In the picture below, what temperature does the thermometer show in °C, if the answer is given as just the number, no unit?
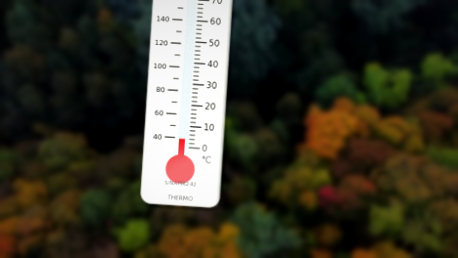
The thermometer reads 4
